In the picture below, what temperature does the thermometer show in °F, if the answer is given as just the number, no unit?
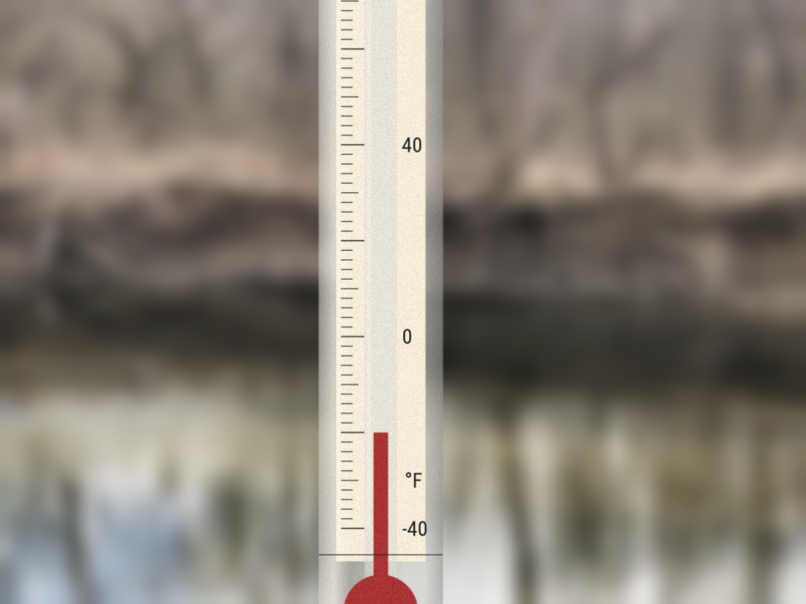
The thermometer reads -20
